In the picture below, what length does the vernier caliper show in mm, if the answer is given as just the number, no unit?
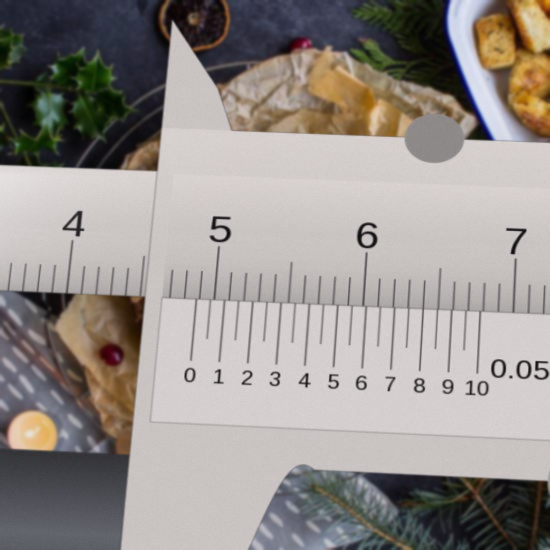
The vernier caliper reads 48.8
